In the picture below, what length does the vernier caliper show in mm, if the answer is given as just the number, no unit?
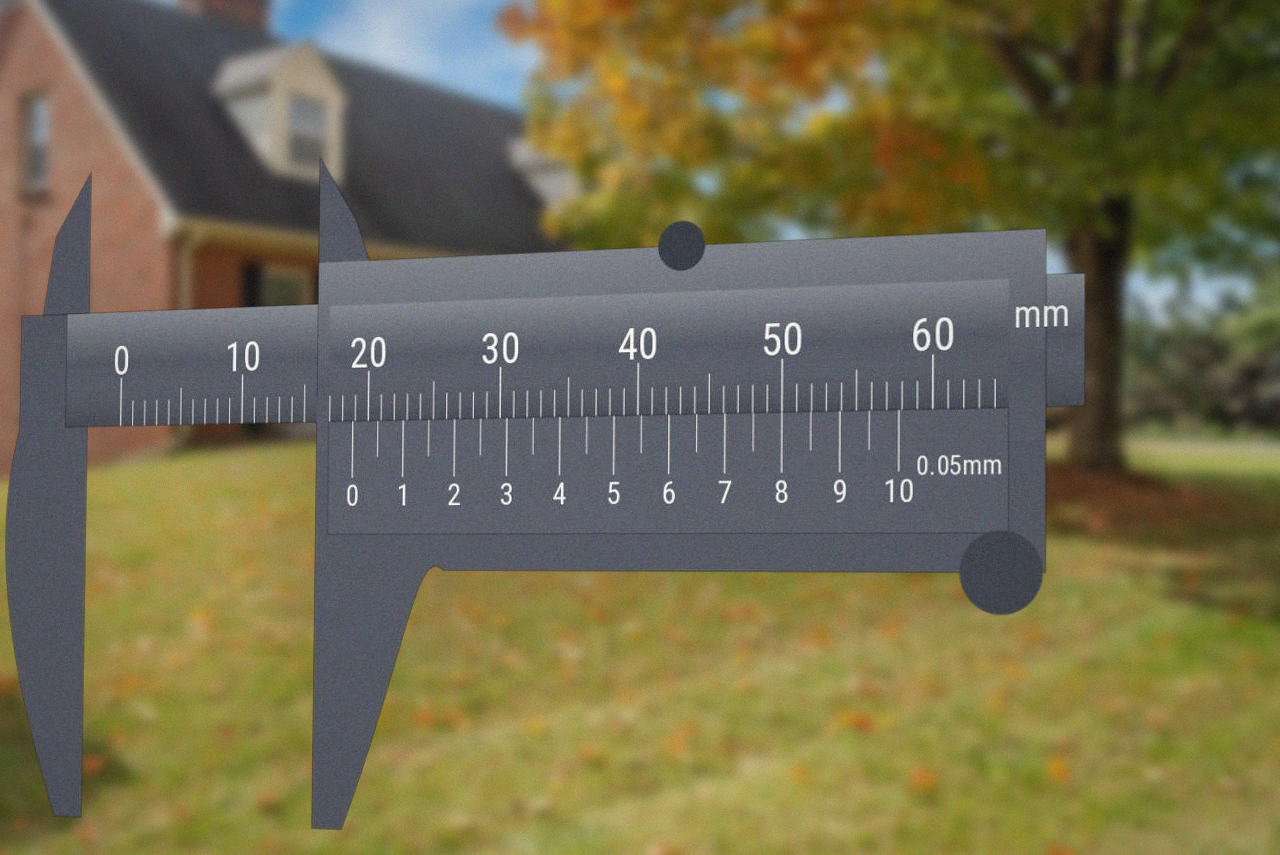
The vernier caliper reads 18.8
